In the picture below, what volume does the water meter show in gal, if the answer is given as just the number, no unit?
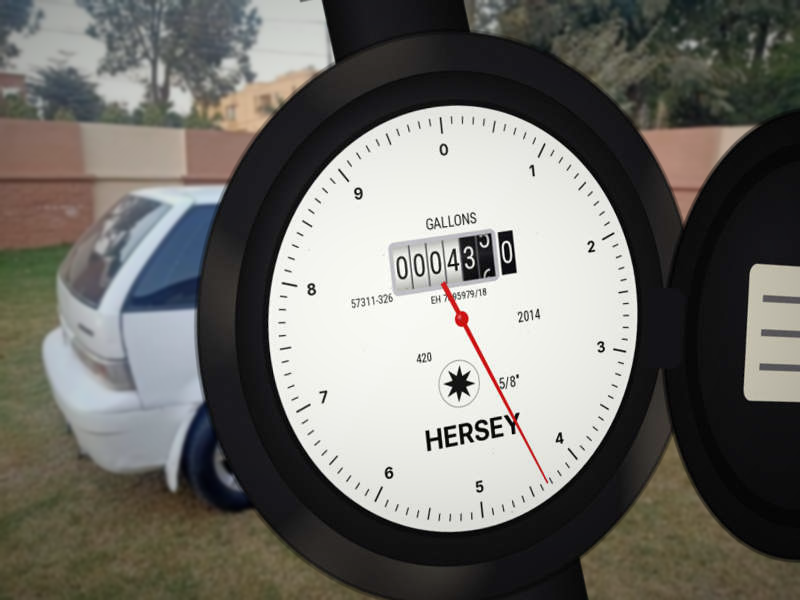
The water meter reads 4354.3
